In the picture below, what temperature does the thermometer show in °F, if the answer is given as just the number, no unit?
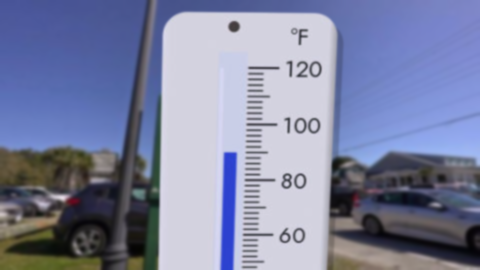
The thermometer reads 90
